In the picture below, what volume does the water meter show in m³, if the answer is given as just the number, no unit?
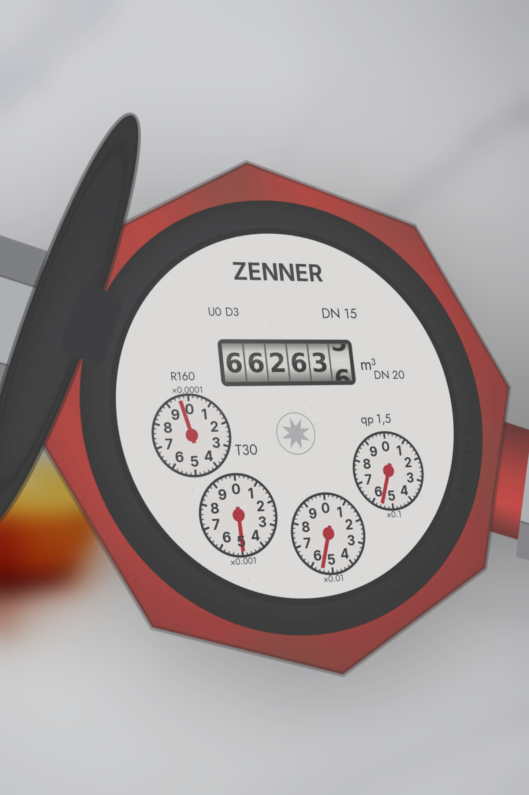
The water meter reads 662635.5549
